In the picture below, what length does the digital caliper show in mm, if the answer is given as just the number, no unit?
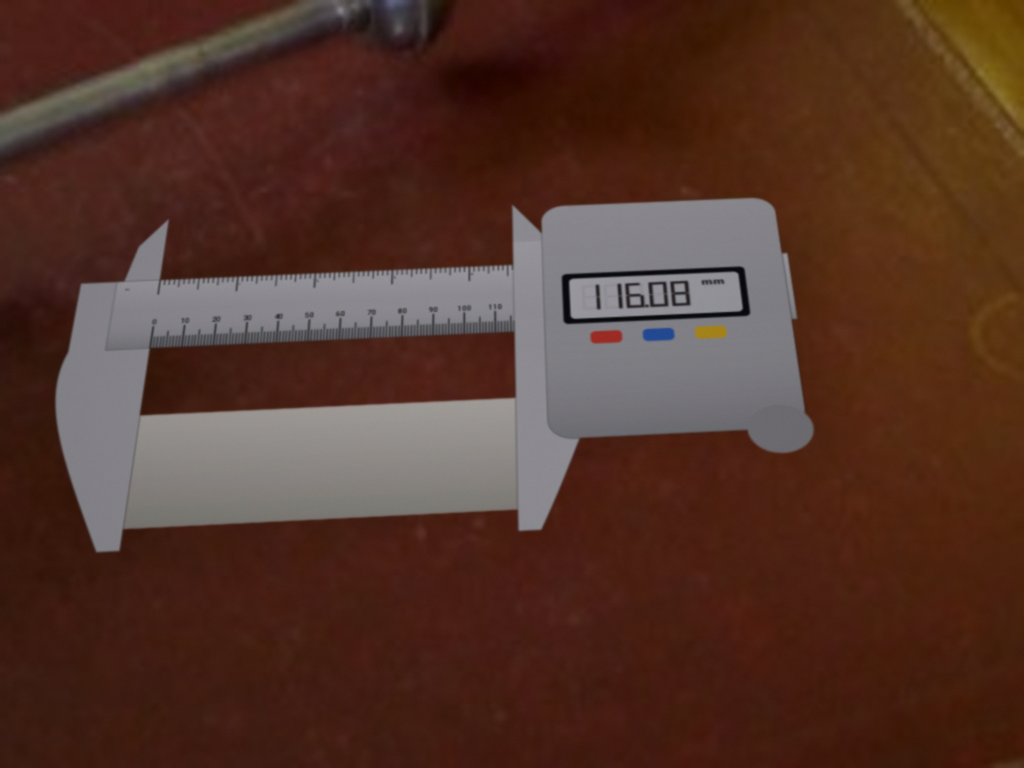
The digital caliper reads 116.08
